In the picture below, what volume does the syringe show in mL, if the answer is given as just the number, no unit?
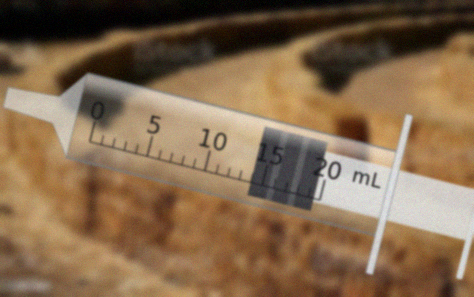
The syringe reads 14
